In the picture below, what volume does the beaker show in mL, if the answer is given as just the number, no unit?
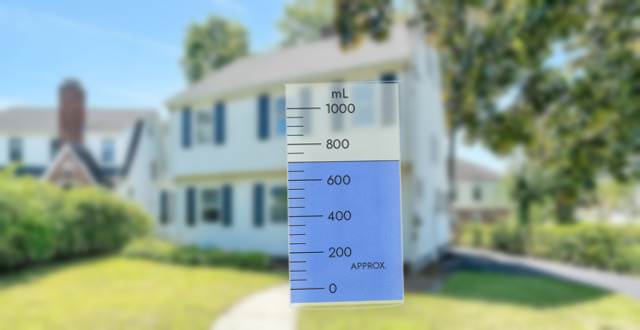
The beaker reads 700
